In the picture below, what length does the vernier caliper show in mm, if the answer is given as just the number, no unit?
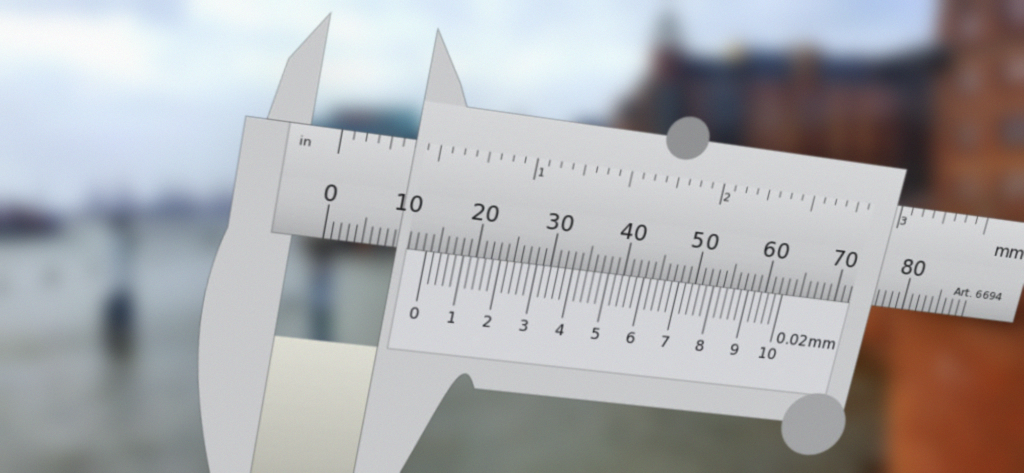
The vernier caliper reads 13.4
